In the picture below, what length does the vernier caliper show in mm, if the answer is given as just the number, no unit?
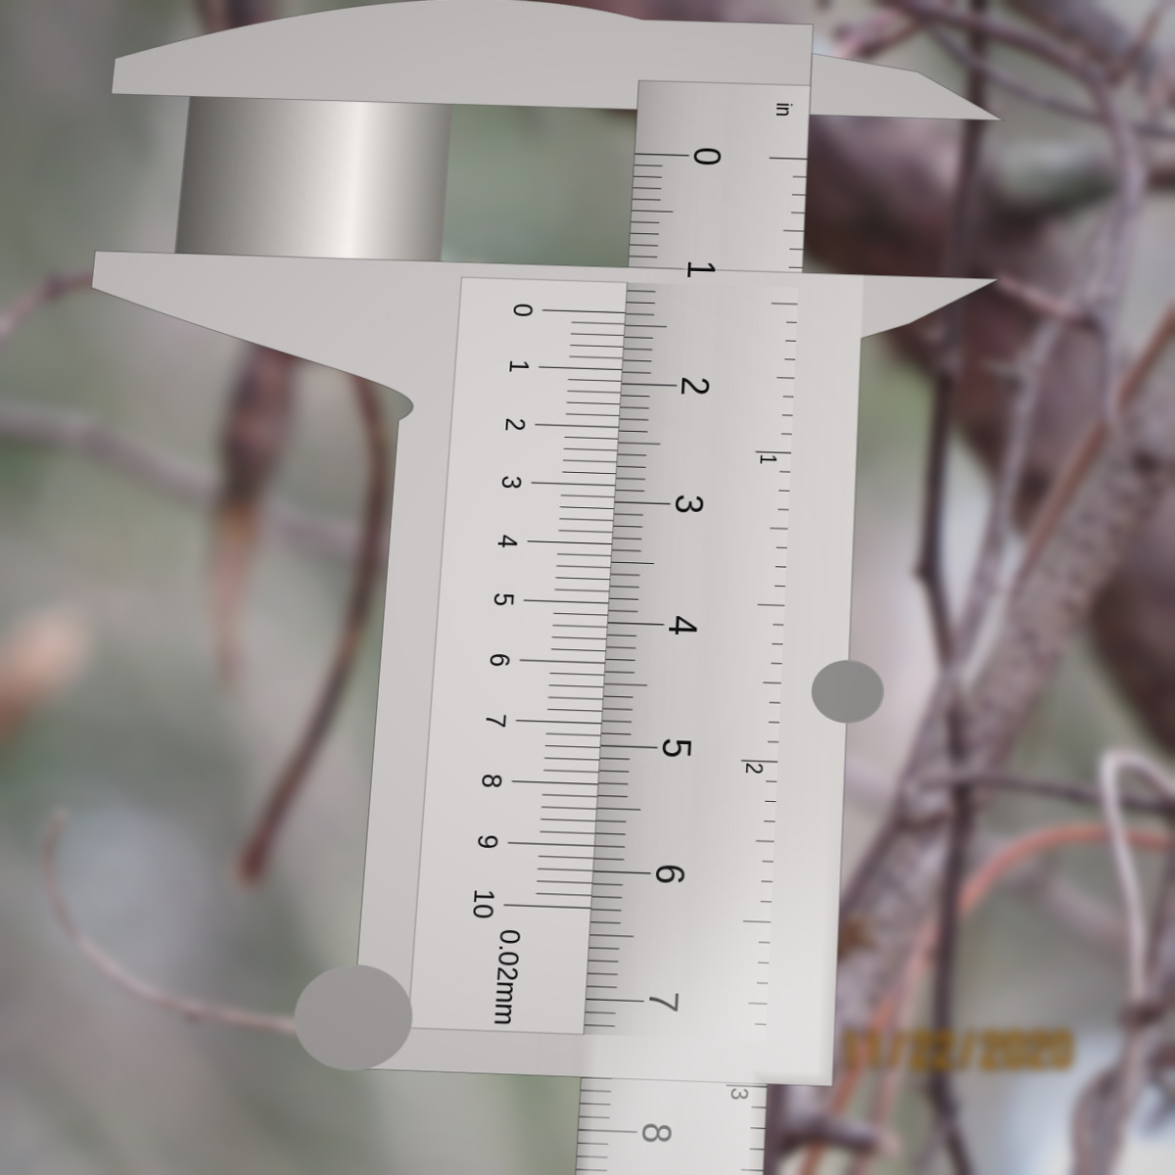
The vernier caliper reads 13.9
